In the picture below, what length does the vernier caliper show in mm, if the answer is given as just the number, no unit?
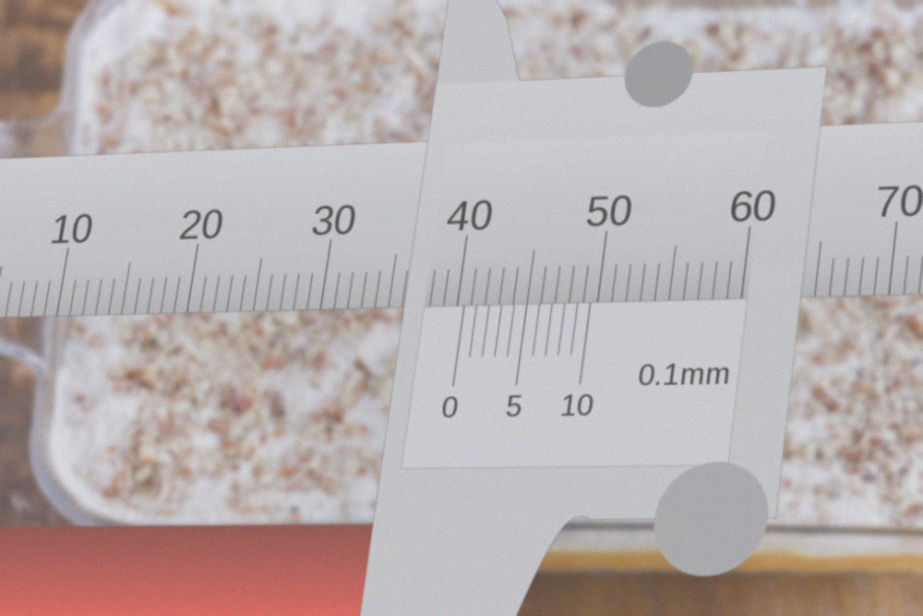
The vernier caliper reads 40.5
